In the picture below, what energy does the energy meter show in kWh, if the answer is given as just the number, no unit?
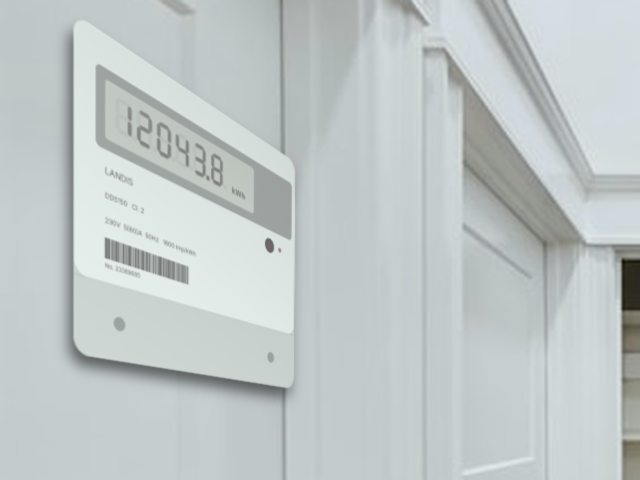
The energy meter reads 12043.8
